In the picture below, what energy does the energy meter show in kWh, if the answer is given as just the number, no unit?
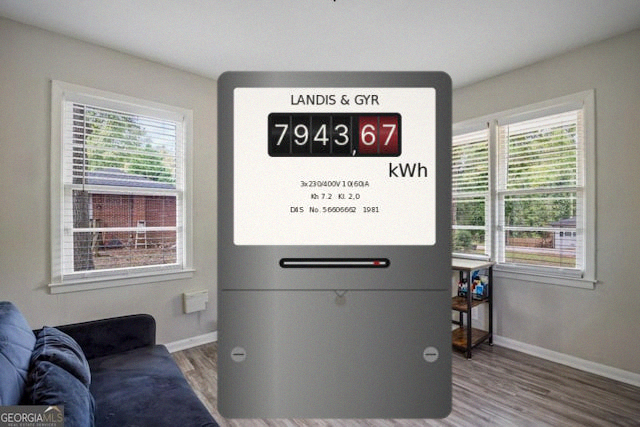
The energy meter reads 7943.67
